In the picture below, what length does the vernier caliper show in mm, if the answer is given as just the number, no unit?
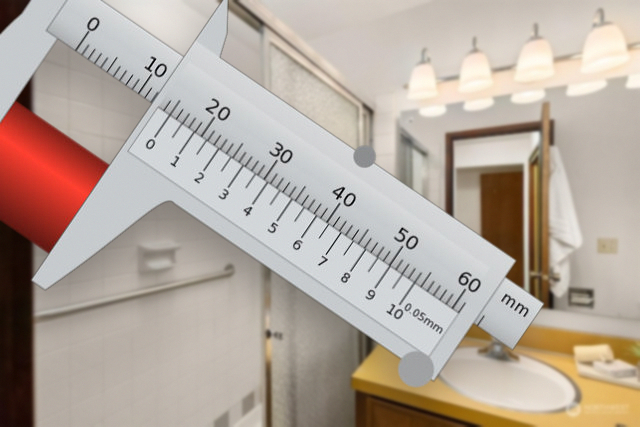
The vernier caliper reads 15.0
